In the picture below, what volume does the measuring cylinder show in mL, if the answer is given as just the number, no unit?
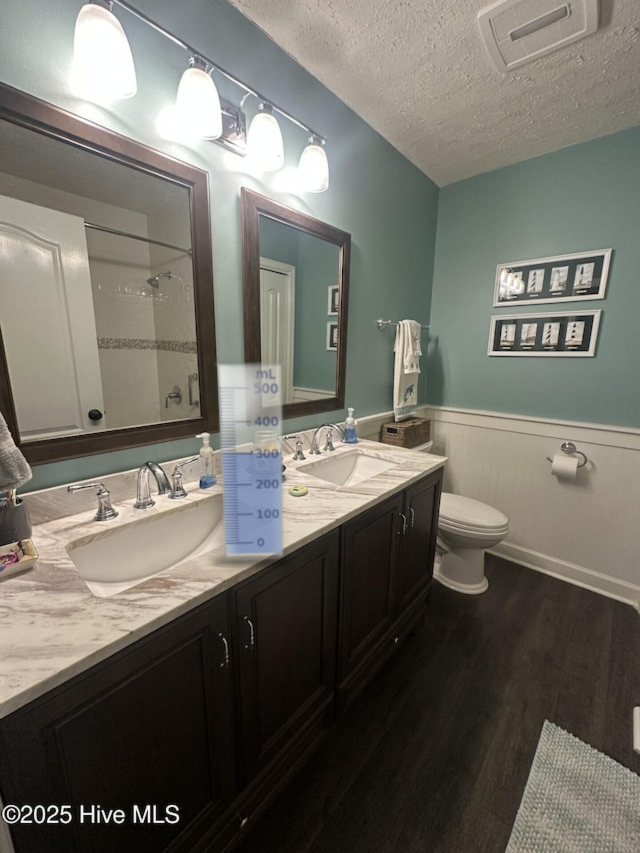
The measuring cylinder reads 300
